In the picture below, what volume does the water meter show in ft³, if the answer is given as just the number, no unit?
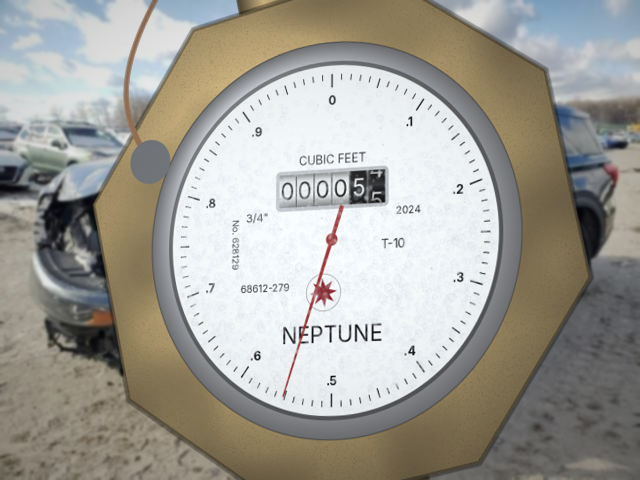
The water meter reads 54.55
